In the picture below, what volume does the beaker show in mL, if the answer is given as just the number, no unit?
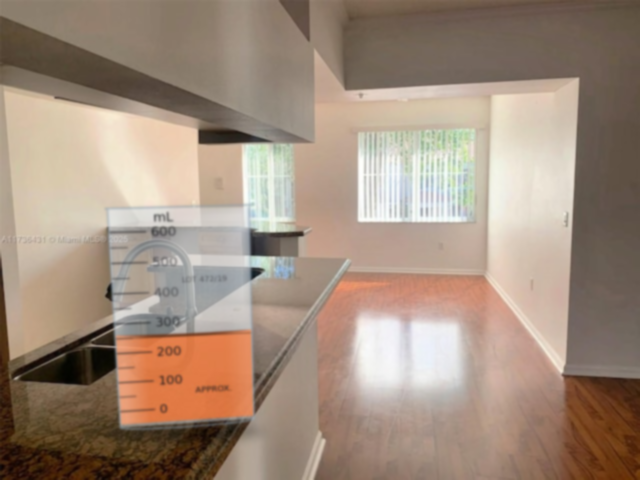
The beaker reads 250
